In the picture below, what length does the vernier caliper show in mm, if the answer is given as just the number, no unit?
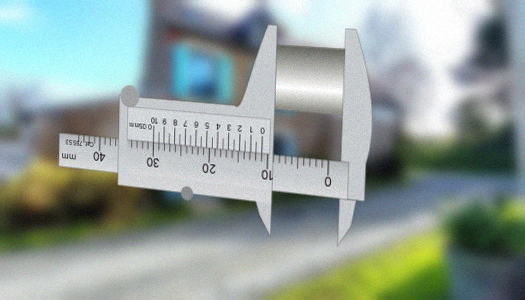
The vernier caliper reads 11.0
